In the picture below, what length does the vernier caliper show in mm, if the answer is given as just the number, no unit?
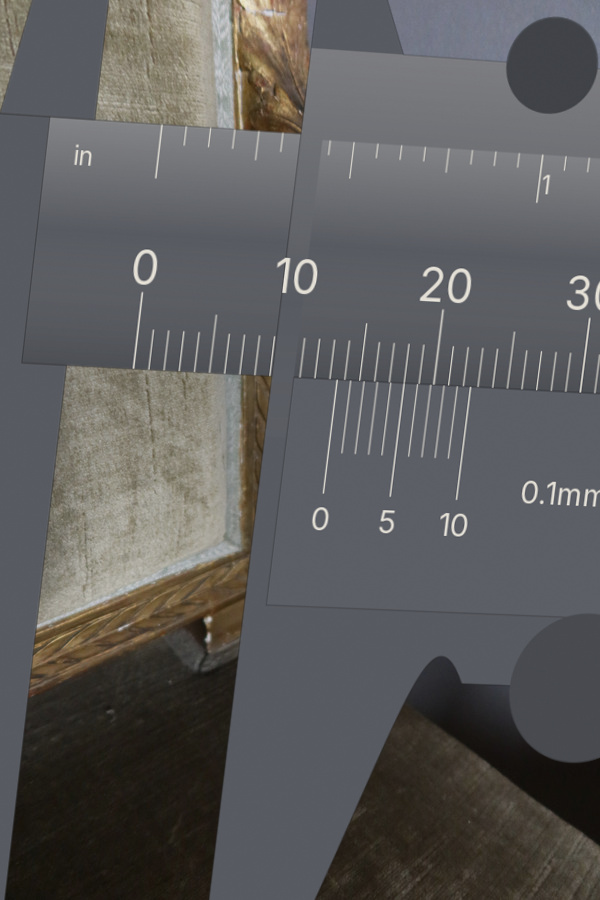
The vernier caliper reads 13.5
